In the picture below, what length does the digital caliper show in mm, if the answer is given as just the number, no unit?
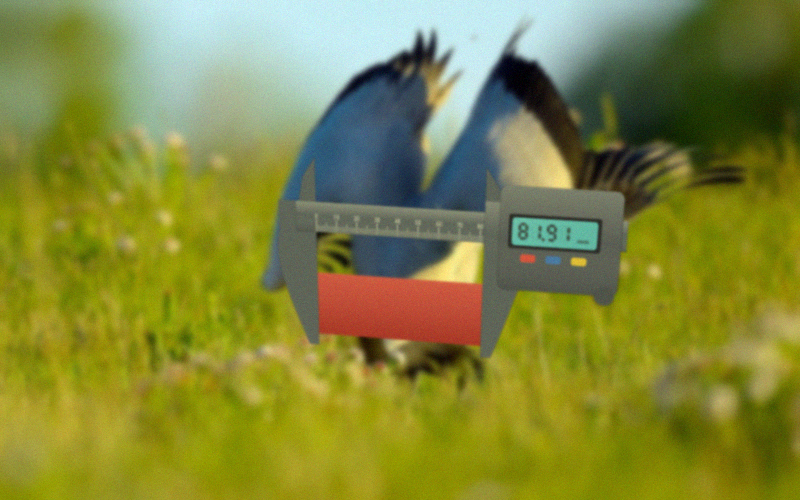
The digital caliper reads 81.91
